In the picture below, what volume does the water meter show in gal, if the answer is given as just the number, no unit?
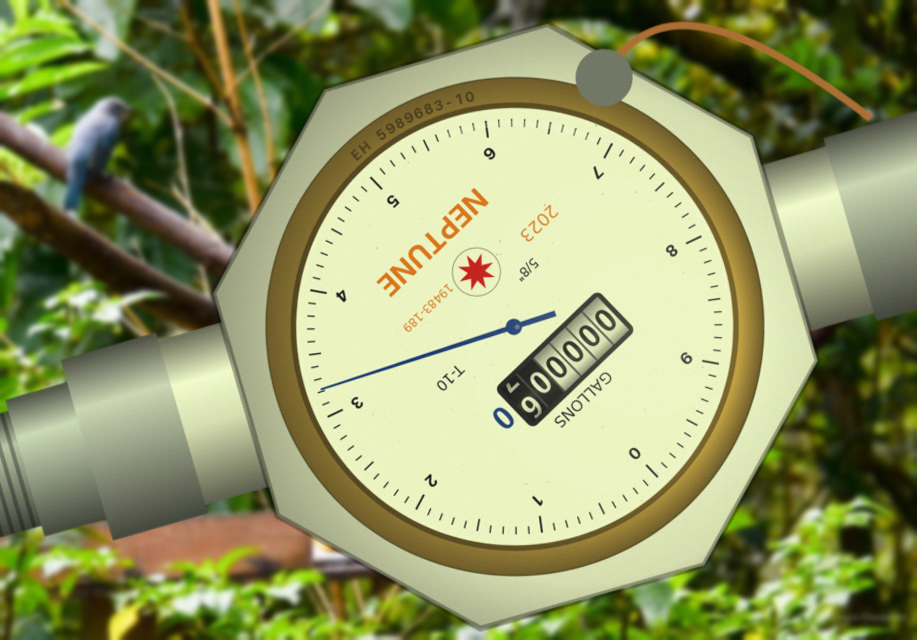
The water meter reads 63.2
